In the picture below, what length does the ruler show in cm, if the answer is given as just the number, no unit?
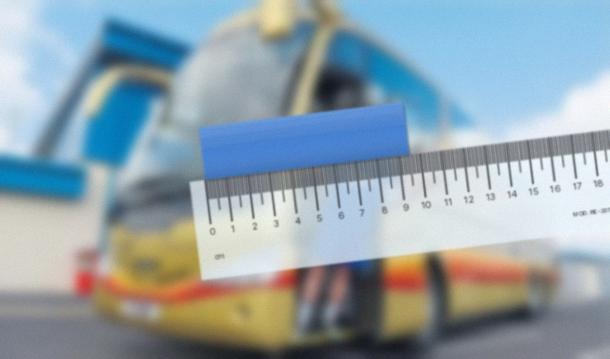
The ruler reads 9.5
